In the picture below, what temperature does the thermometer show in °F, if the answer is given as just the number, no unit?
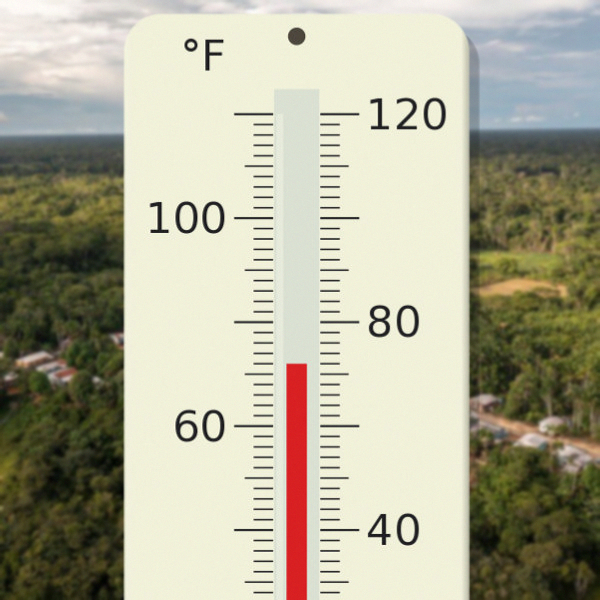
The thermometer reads 72
